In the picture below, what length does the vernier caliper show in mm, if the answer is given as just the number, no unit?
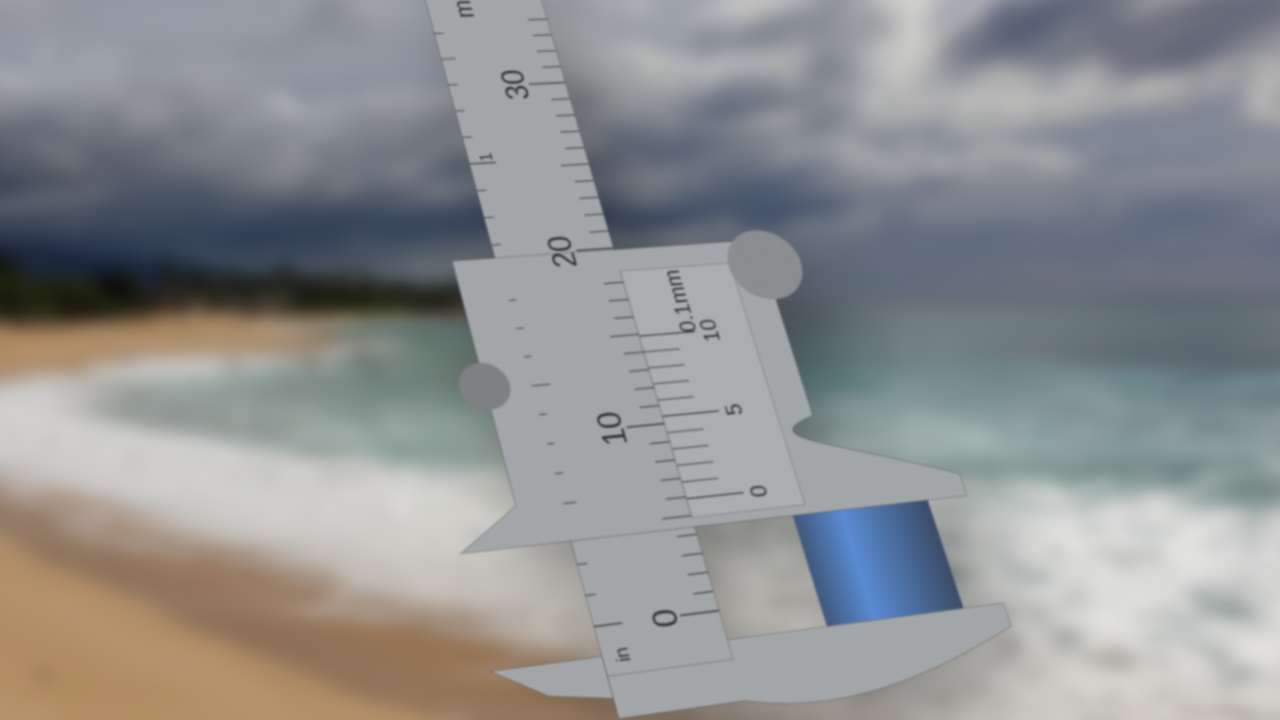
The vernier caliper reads 5.9
